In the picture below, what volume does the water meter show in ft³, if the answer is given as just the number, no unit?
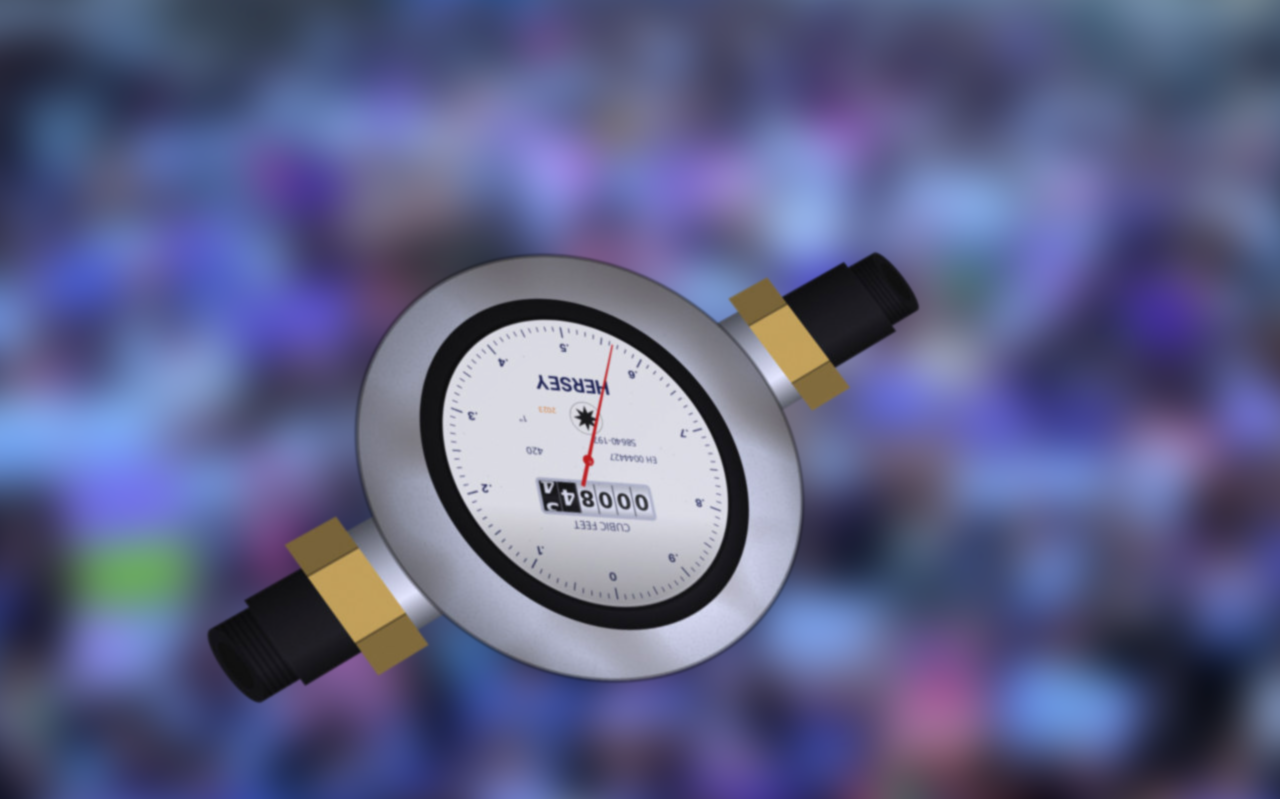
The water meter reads 843.56
